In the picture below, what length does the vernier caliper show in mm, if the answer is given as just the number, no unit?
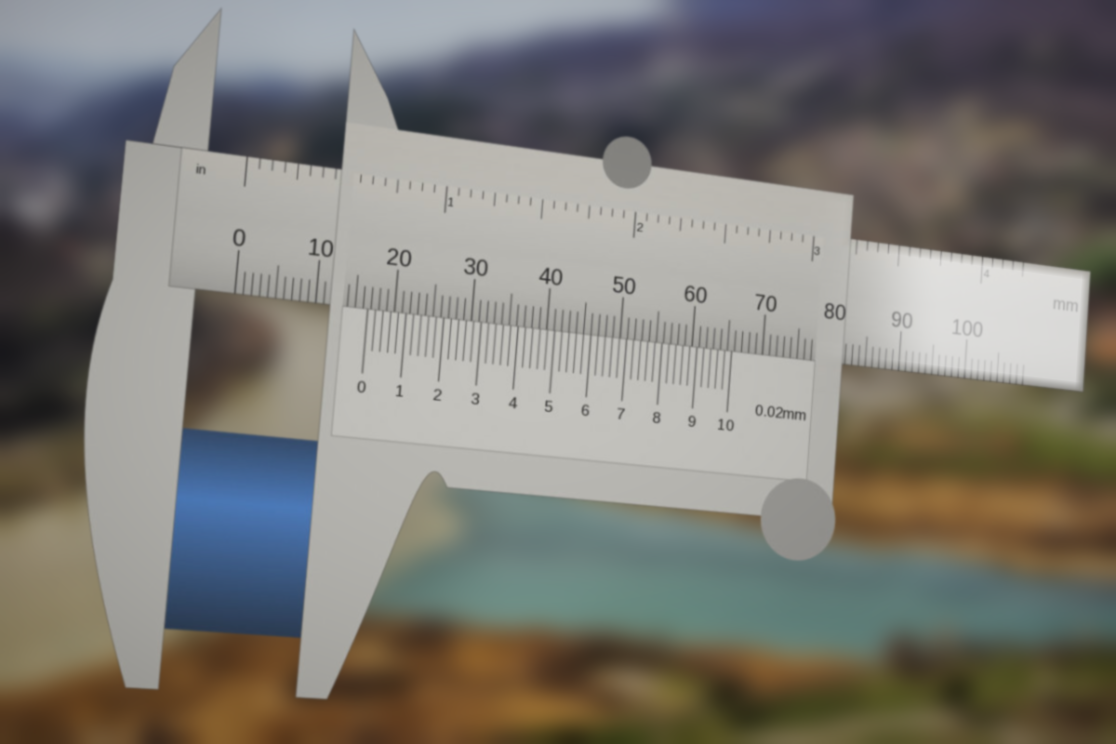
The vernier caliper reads 16.6
